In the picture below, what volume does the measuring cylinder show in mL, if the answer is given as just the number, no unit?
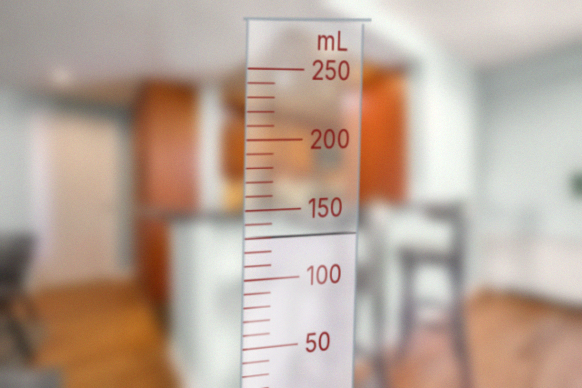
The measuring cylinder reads 130
